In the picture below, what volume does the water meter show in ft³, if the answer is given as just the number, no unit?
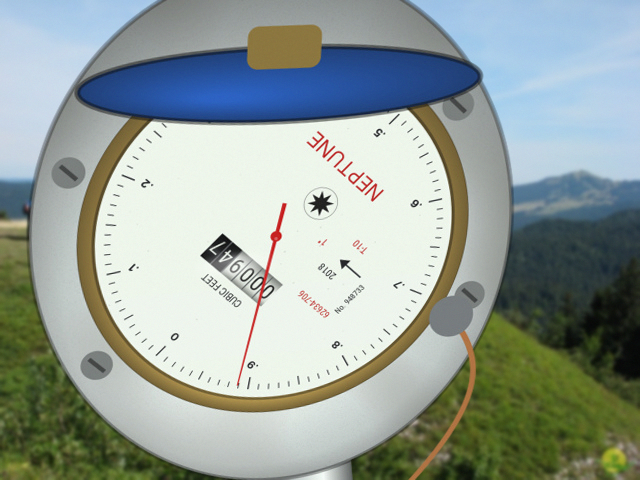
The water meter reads 946.91
